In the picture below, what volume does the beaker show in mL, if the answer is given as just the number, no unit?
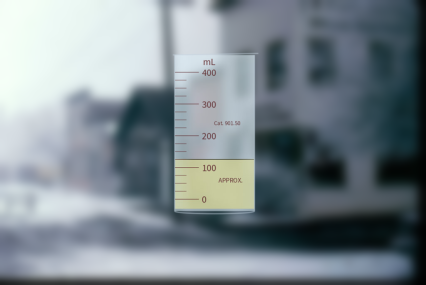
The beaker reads 125
